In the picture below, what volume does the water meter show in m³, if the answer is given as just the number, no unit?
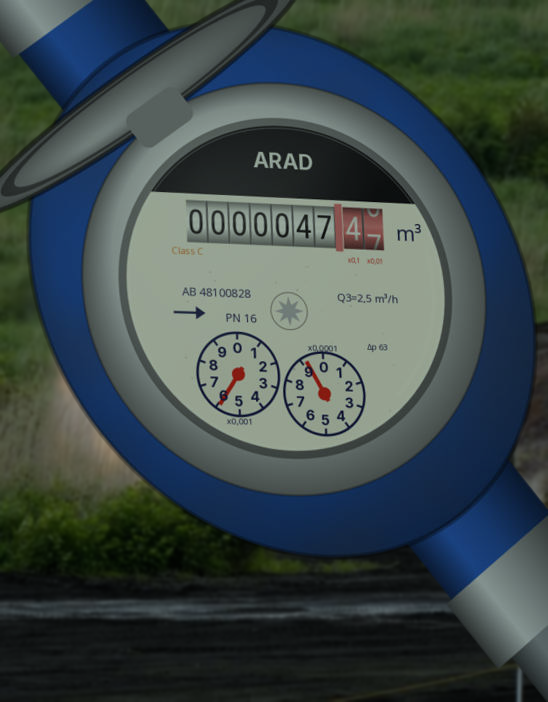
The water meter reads 47.4659
